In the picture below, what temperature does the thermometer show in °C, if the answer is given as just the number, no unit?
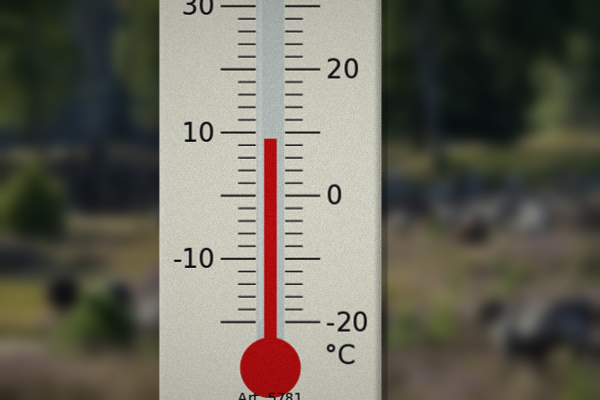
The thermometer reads 9
